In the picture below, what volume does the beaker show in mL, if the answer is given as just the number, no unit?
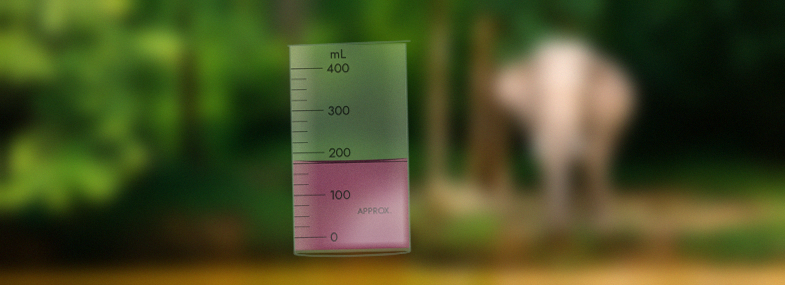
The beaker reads 175
